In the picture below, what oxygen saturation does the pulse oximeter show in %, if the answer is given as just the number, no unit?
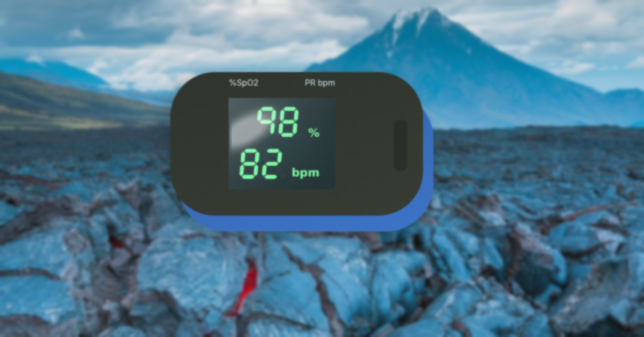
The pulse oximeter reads 98
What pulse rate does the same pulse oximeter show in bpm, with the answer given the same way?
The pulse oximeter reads 82
